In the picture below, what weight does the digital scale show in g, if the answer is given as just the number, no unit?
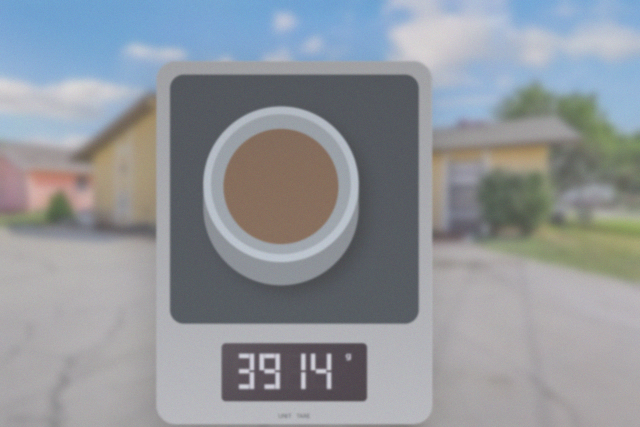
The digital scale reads 3914
